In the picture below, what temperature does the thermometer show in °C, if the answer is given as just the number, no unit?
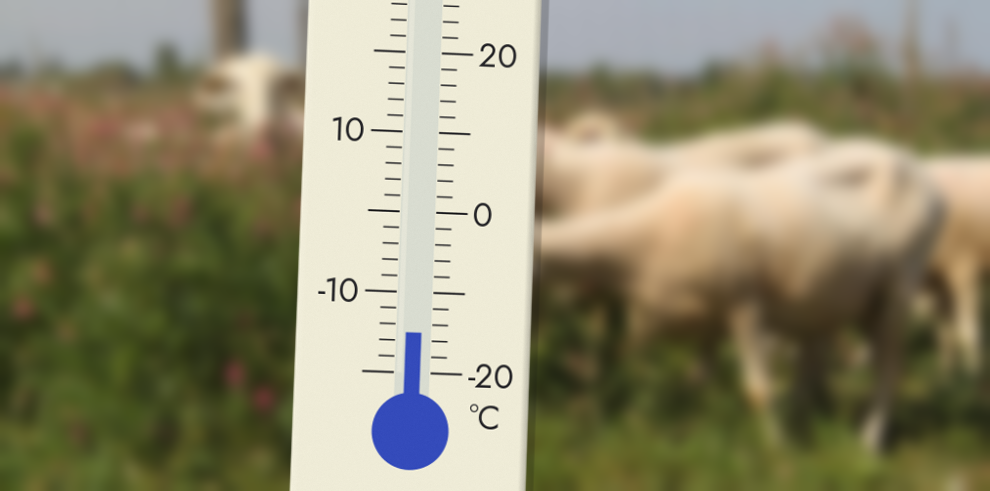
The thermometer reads -15
